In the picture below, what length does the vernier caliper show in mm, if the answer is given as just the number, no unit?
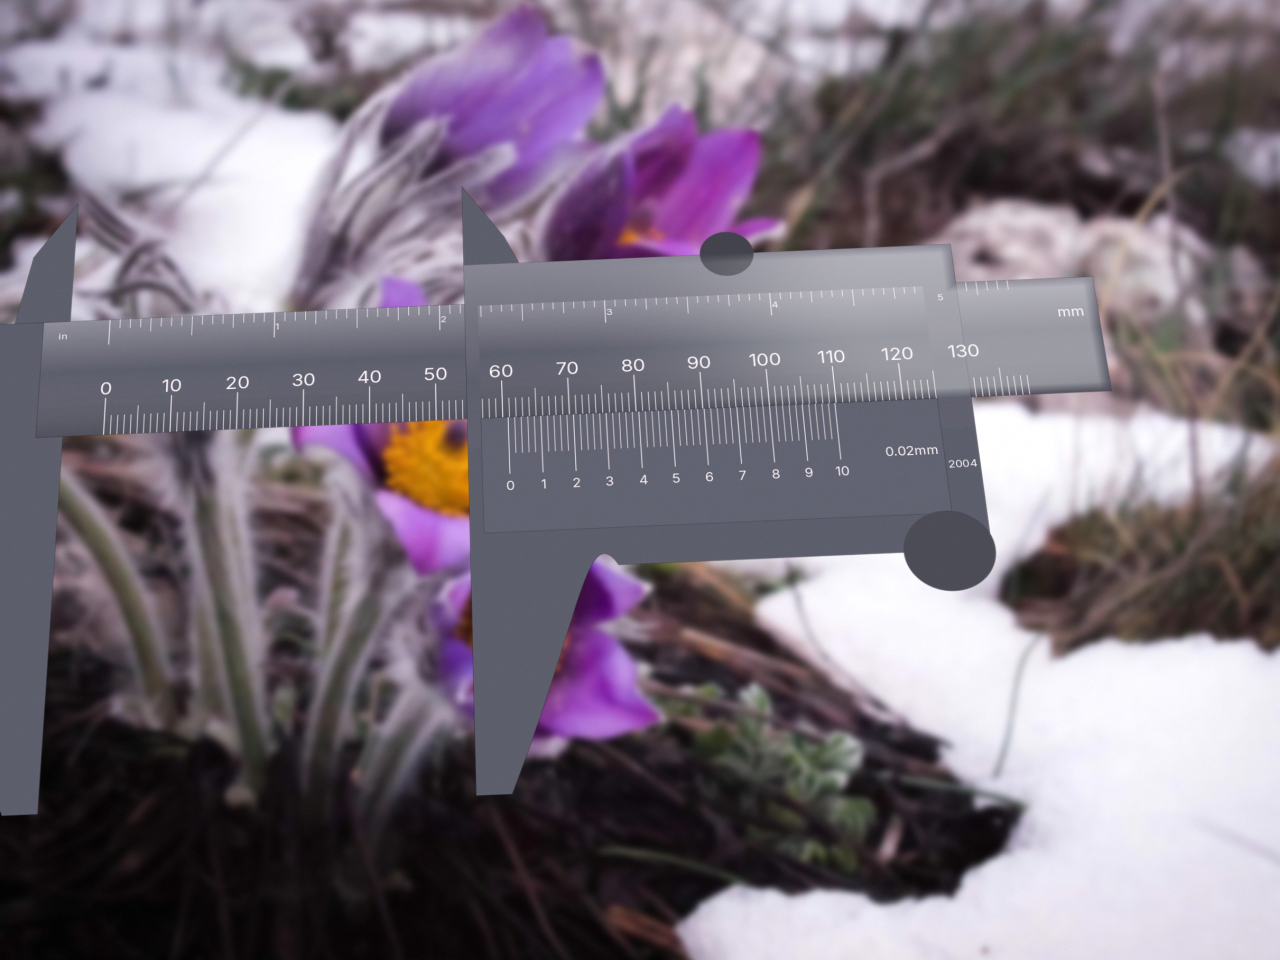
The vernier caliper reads 60.8
